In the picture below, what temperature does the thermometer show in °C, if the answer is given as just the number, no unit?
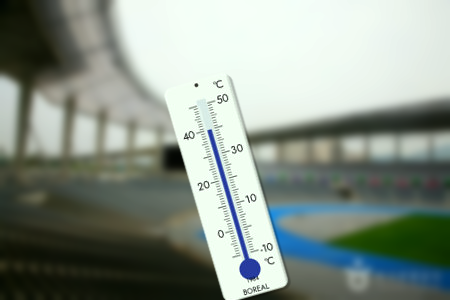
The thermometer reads 40
